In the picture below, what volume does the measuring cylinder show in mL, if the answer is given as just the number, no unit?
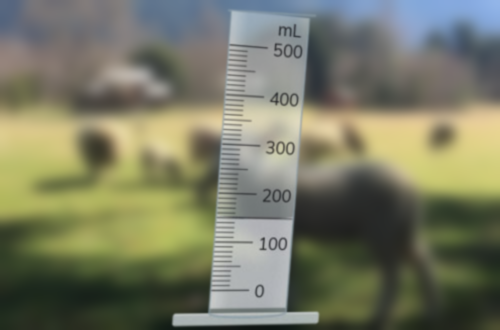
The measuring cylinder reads 150
